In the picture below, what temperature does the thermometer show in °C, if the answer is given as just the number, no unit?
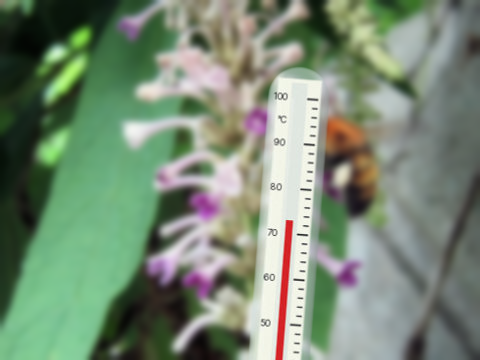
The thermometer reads 73
